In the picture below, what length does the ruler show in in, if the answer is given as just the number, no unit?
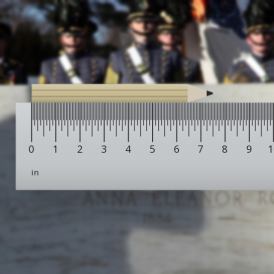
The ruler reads 7.5
